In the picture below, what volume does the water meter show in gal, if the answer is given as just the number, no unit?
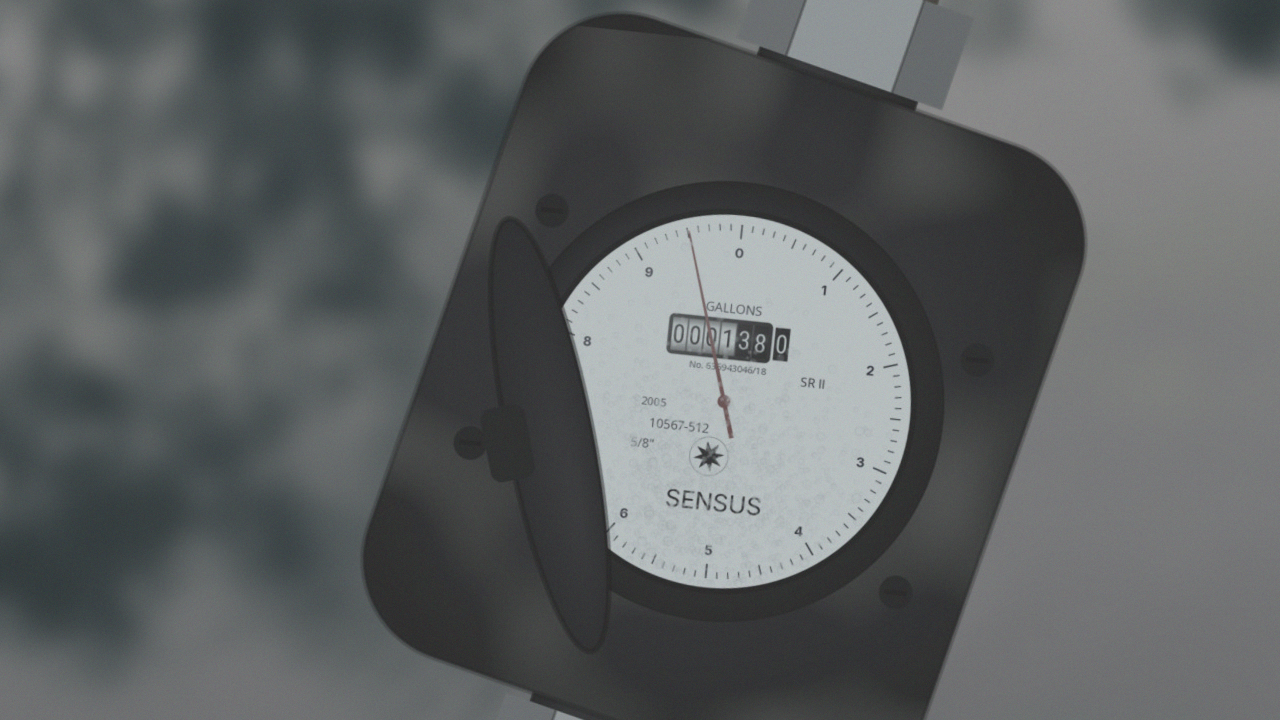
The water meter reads 1379.5
